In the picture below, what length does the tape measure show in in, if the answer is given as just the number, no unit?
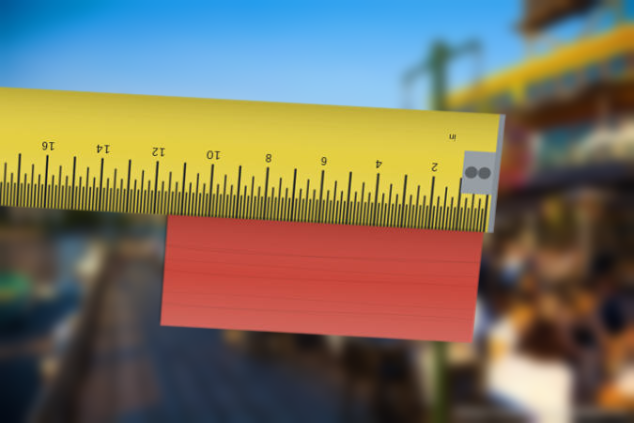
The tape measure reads 11.5
